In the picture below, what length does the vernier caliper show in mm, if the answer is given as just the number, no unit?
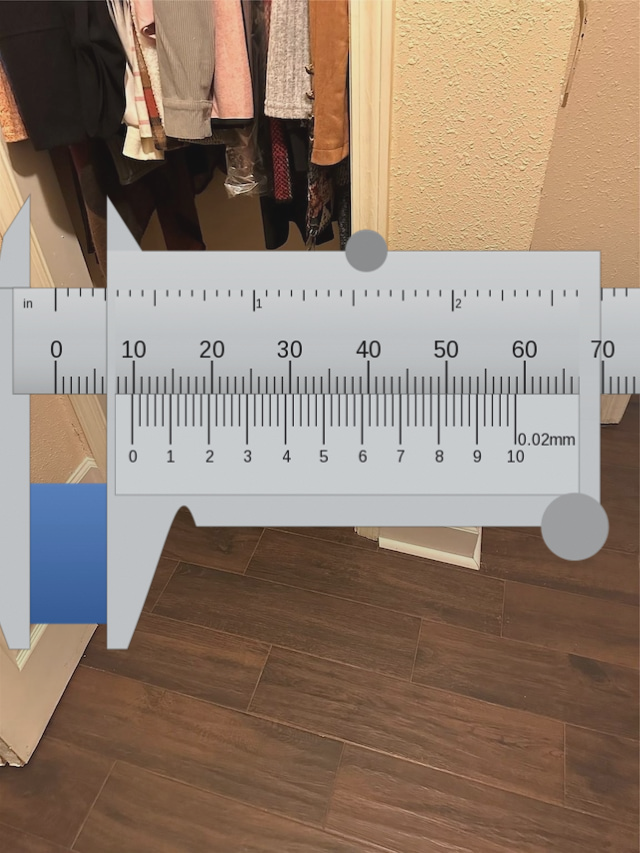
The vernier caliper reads 9.8
